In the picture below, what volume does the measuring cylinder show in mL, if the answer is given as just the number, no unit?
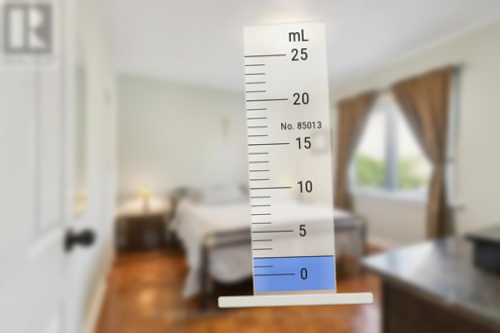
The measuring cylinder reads 2
